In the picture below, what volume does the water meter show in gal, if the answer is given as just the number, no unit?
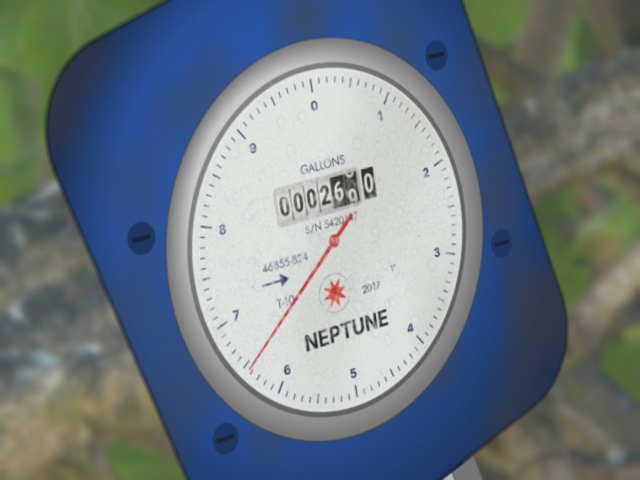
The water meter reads 2686.4
